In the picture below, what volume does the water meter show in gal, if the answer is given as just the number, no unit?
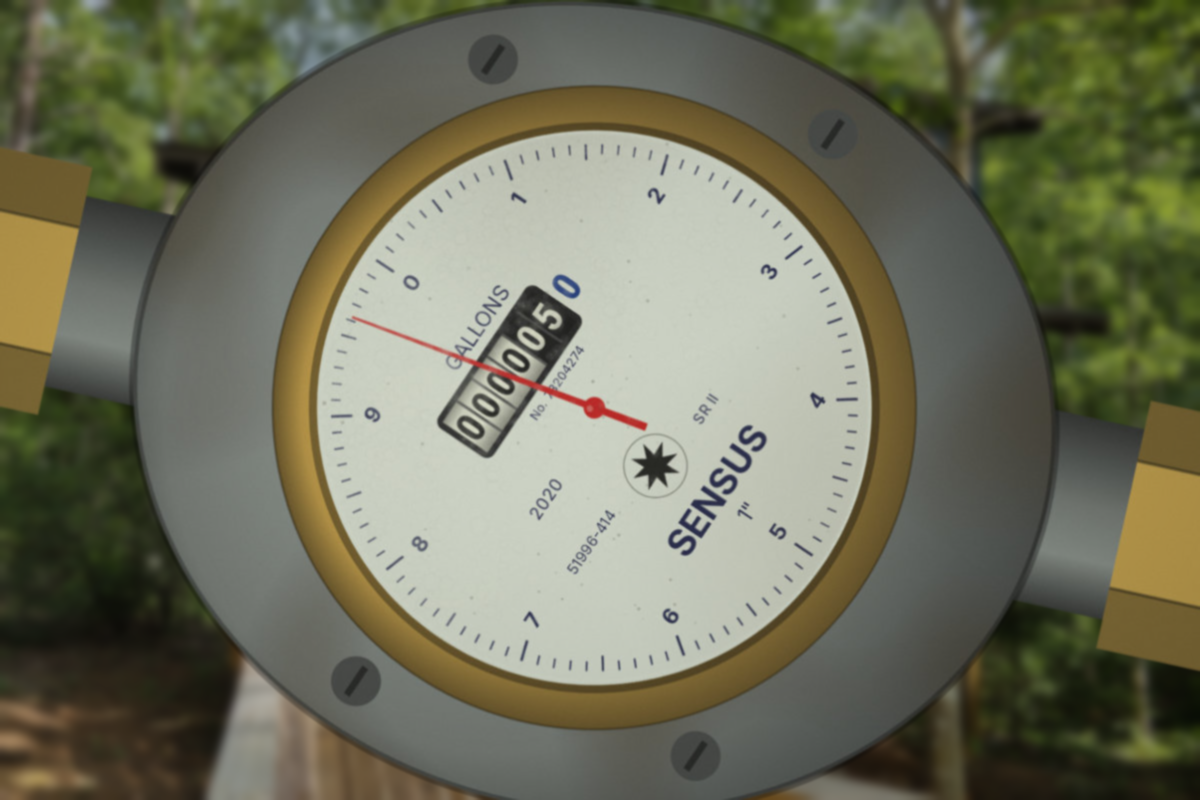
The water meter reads 49.6
